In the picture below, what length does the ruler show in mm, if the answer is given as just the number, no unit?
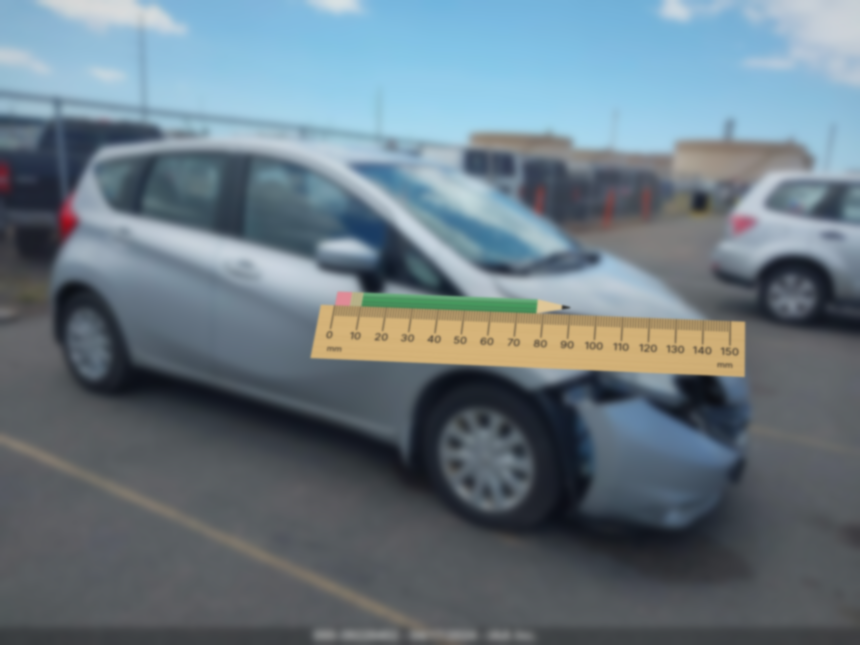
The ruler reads 90
